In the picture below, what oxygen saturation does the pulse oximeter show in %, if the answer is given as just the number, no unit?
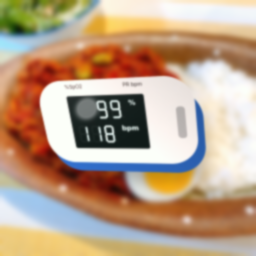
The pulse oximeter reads 99
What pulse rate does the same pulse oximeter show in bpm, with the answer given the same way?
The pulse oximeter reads 118
